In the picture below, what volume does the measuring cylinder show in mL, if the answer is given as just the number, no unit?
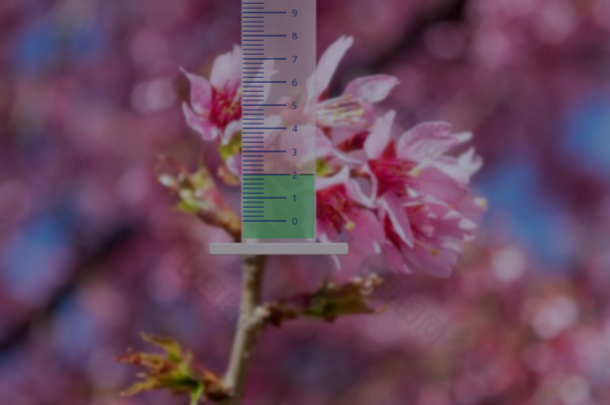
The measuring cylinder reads 2
